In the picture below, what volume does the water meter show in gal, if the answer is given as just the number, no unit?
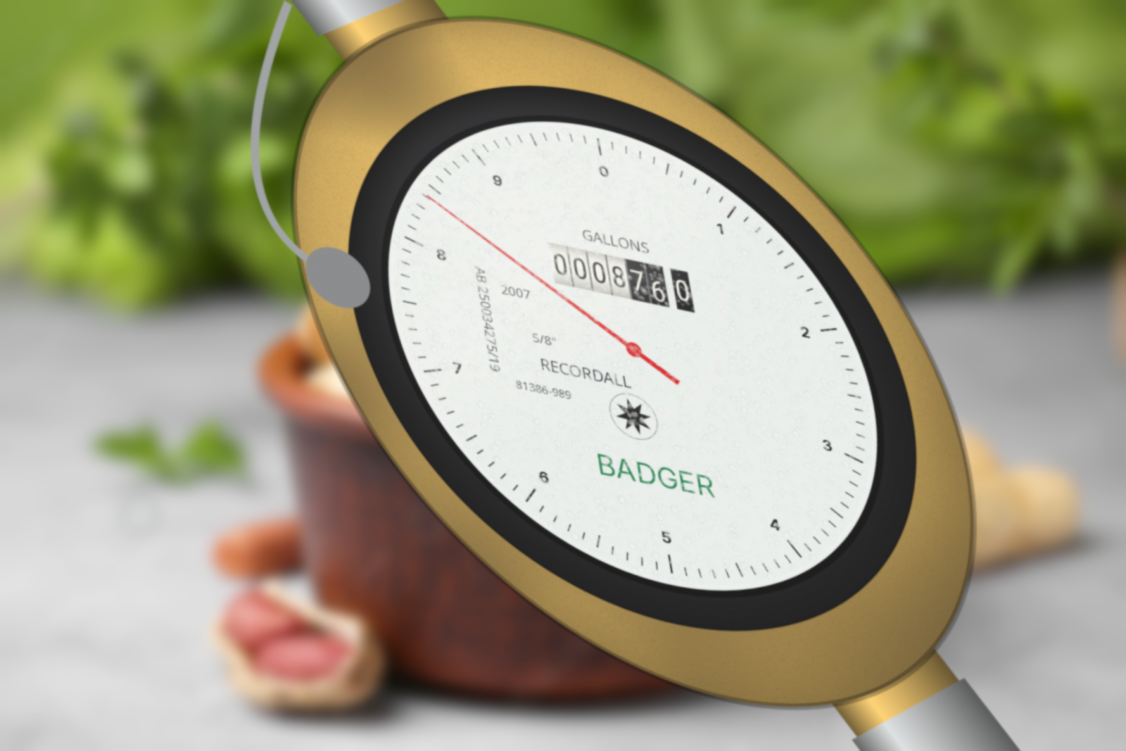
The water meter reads 8758.4
